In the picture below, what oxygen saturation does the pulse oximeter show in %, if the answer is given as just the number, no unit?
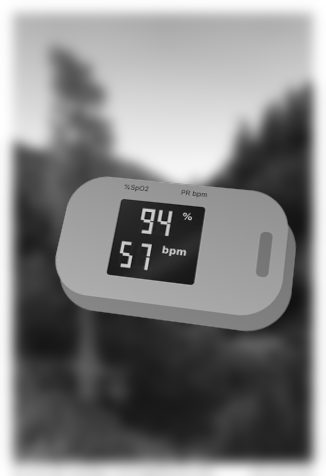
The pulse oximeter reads 94
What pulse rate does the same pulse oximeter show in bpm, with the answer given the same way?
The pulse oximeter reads 57
